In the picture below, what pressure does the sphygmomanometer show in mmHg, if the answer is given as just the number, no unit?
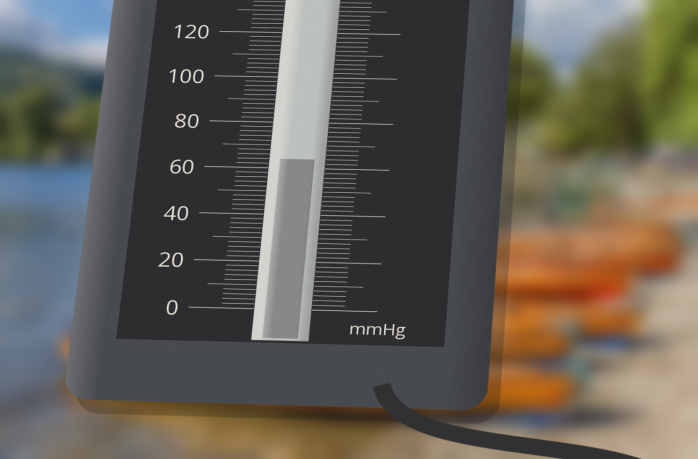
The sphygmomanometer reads 64
